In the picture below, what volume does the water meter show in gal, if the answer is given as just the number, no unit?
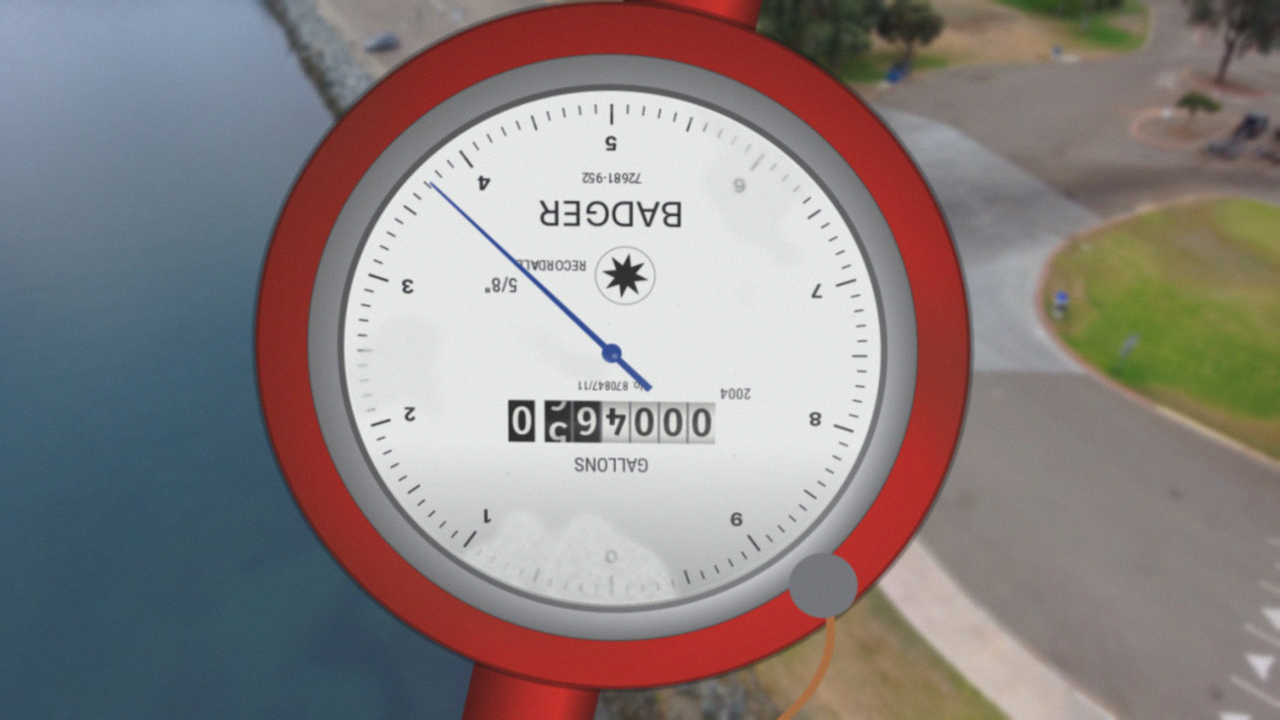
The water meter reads 4653.7
